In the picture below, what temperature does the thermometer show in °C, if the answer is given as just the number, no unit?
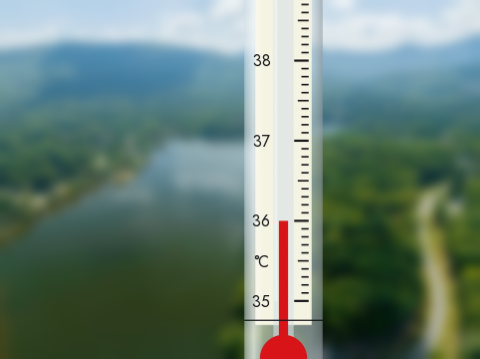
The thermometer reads 36
